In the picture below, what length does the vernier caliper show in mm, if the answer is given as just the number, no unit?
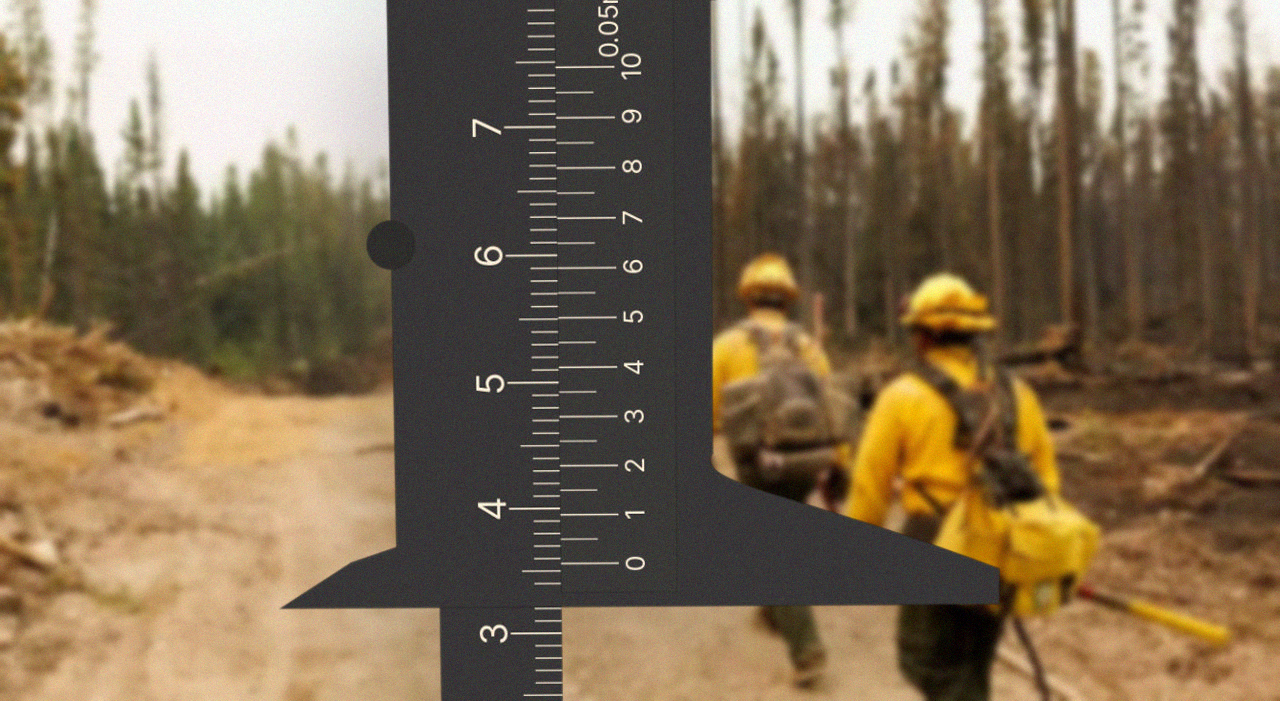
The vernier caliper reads 35.6
